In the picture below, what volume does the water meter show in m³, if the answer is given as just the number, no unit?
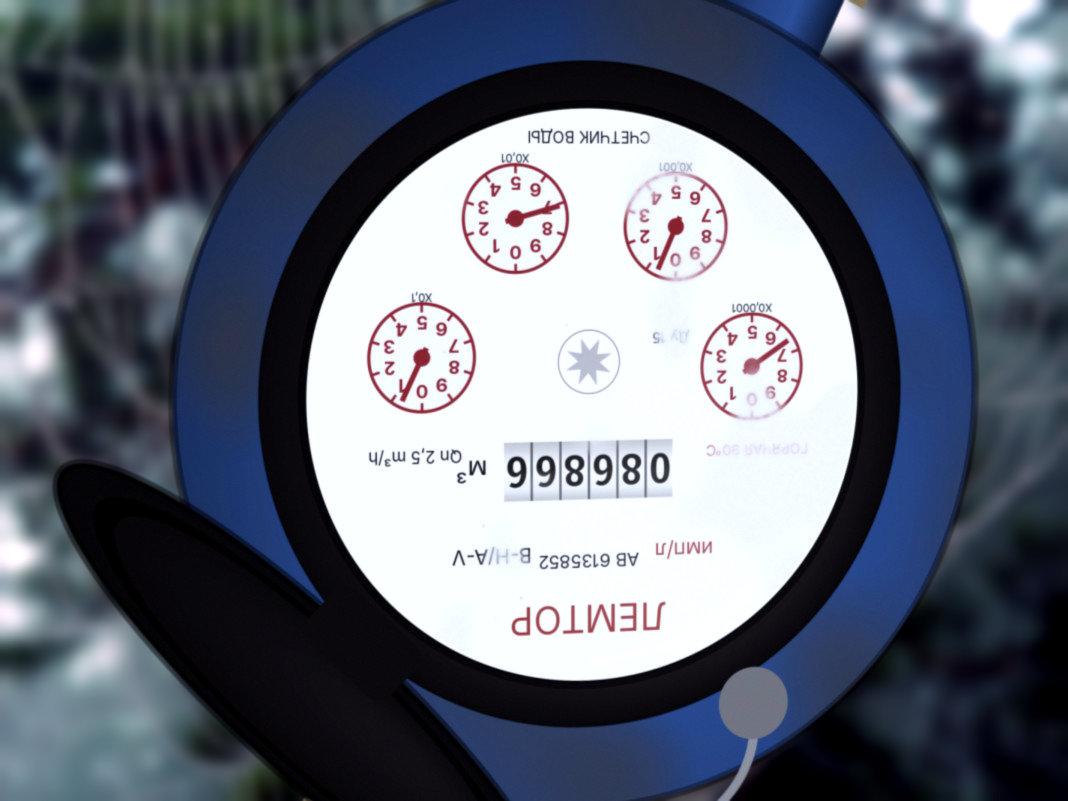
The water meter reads 86866.0706
